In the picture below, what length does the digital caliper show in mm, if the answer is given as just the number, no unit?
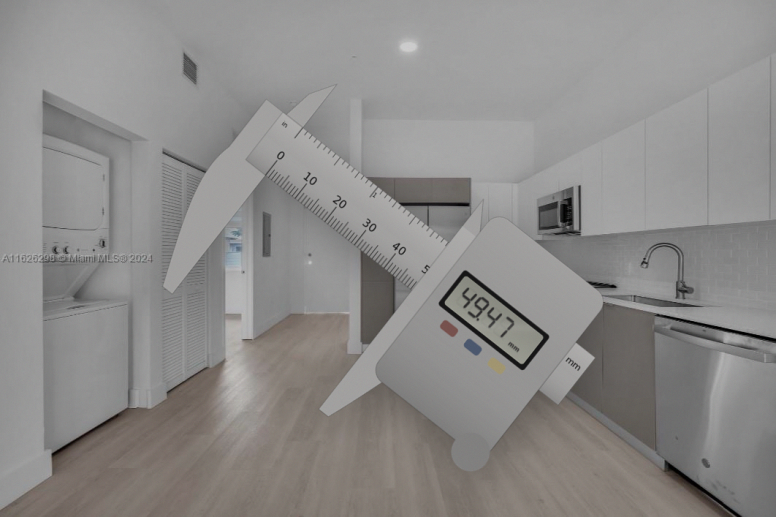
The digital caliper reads 49.47
